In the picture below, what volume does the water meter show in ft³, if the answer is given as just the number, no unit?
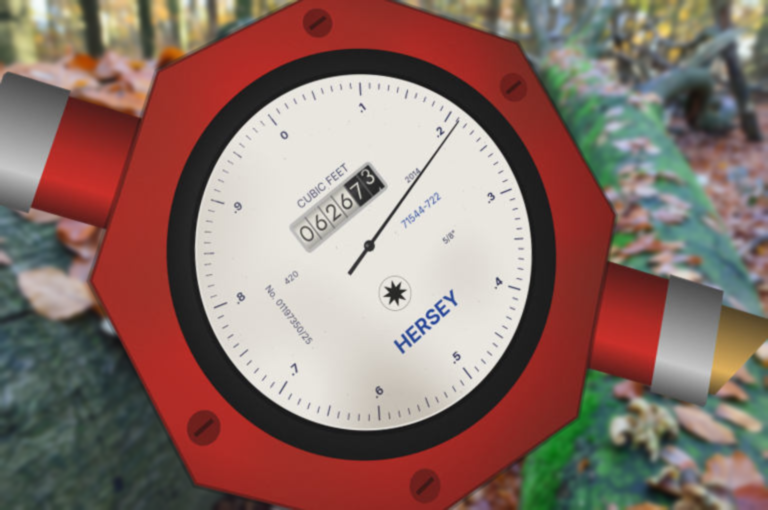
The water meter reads 62673.21
